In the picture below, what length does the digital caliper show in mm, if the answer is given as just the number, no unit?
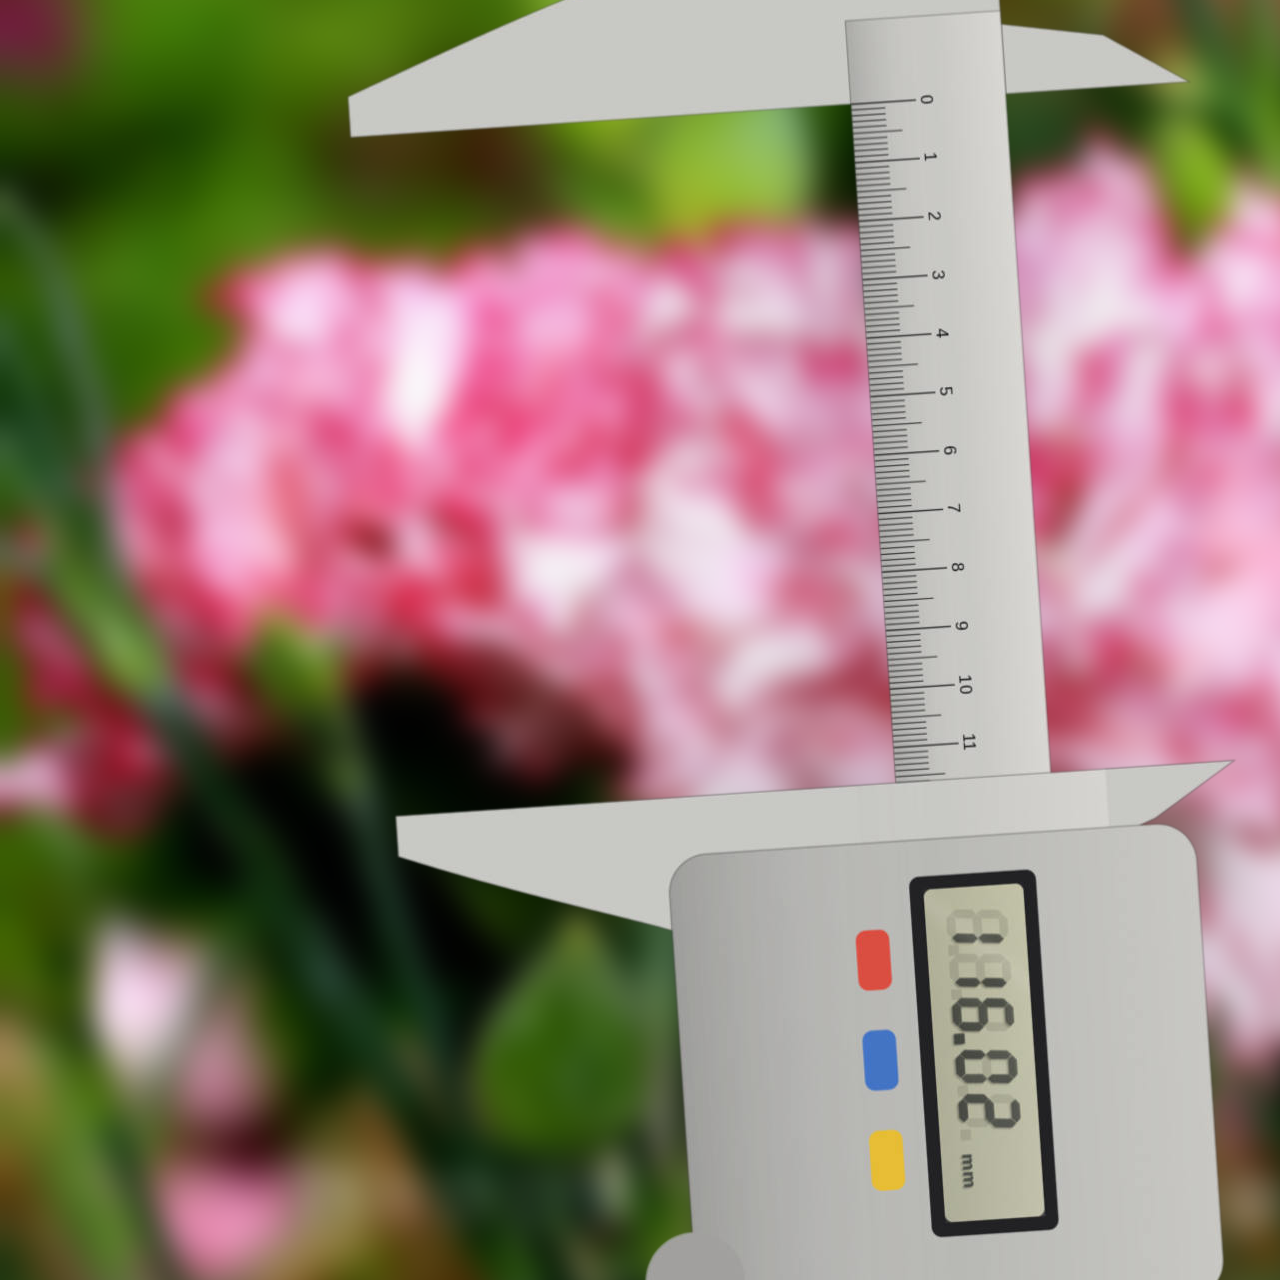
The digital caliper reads 116.02
